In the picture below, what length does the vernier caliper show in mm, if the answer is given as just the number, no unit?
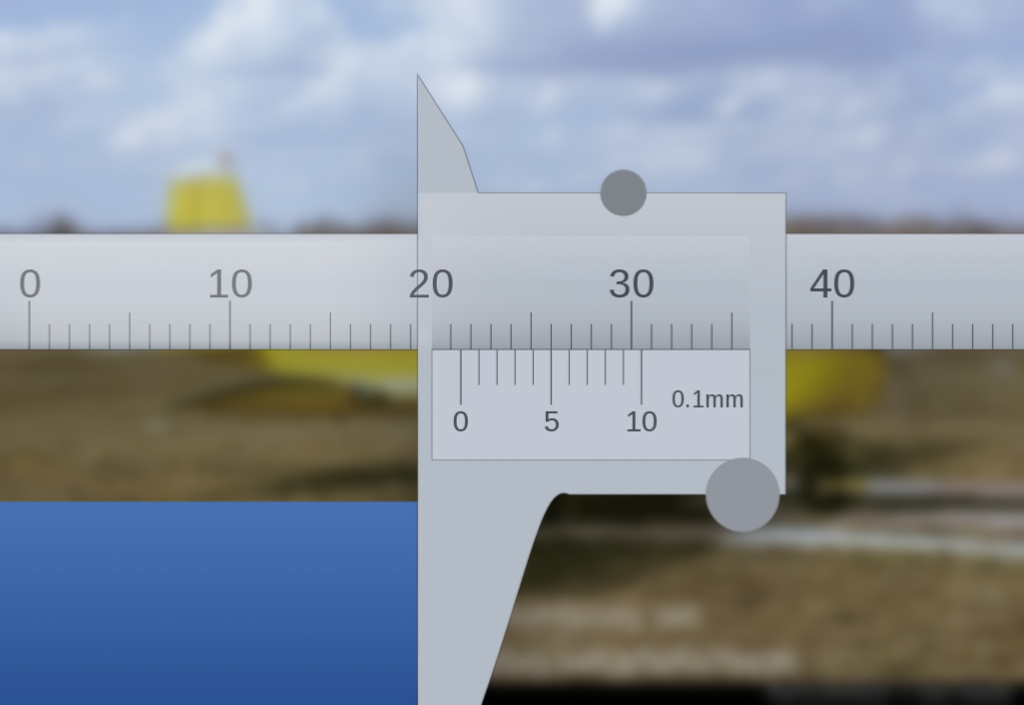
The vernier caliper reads 21.5
